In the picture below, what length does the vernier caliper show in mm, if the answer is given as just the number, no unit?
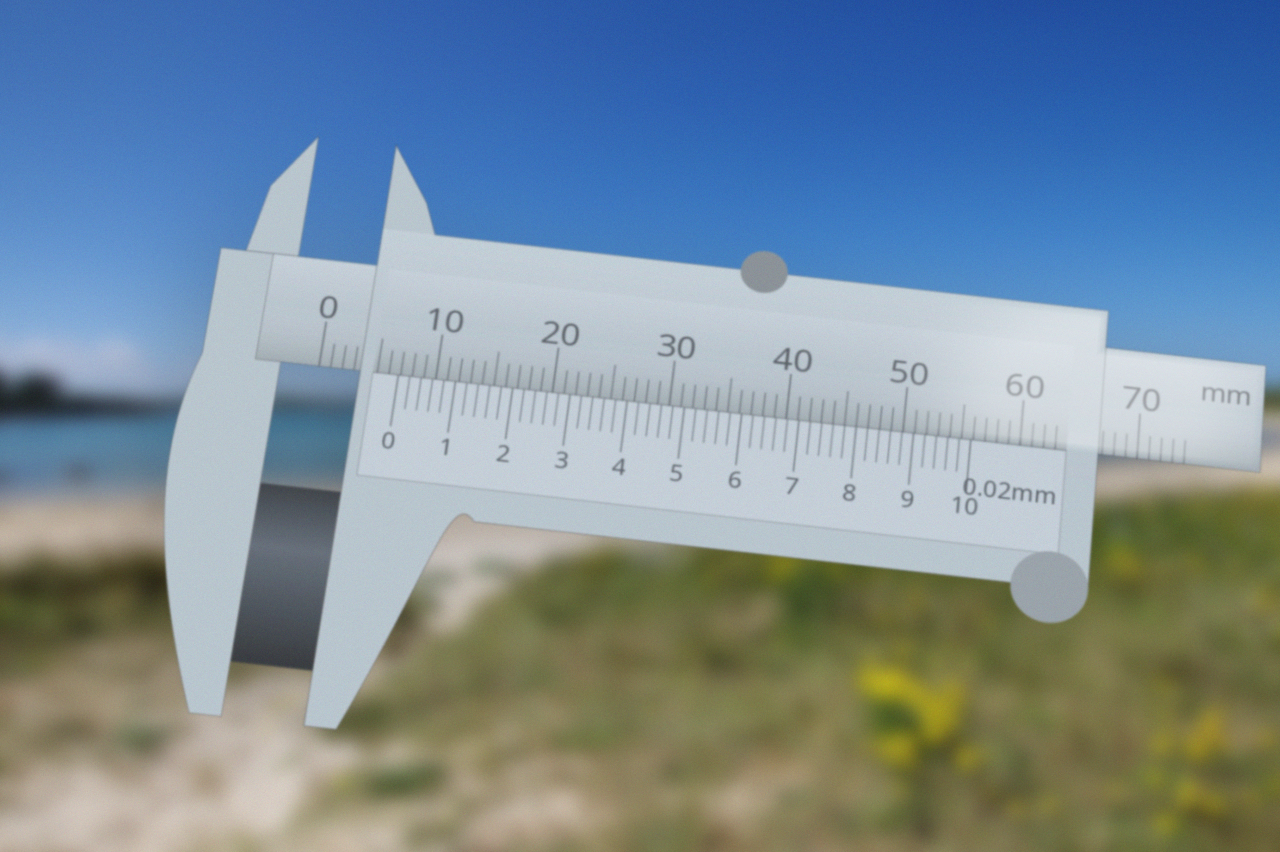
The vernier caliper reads 6.8
